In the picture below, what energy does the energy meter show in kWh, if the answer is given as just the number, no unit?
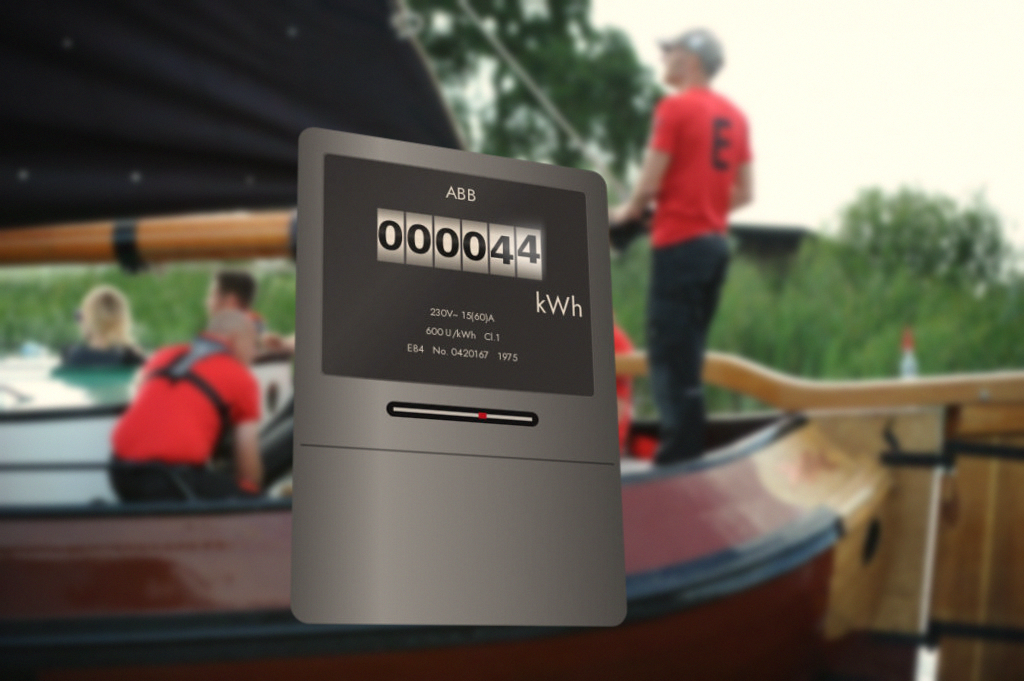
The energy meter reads 44
